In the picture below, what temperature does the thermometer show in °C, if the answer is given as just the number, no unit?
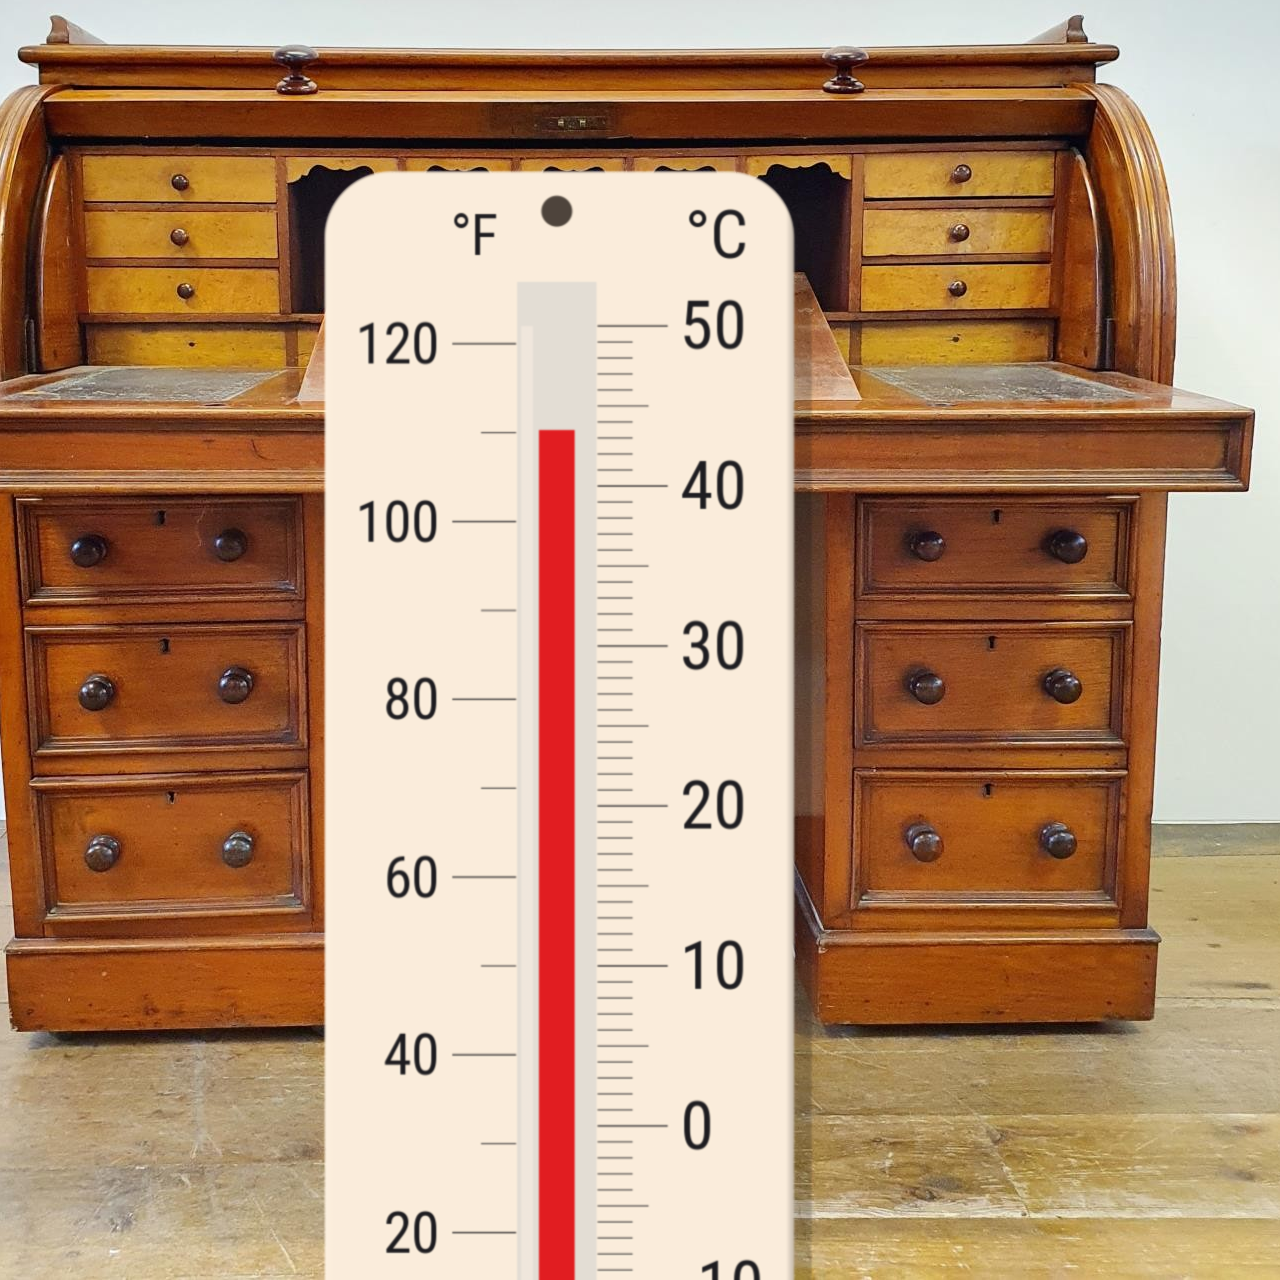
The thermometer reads 43.5
